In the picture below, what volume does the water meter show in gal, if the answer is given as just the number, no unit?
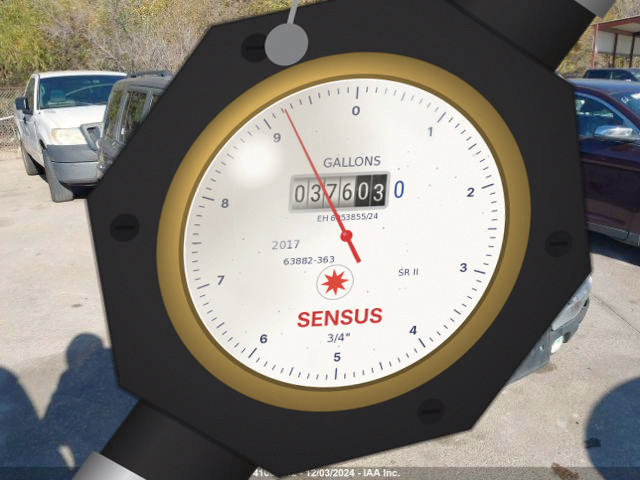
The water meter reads 376029.2
